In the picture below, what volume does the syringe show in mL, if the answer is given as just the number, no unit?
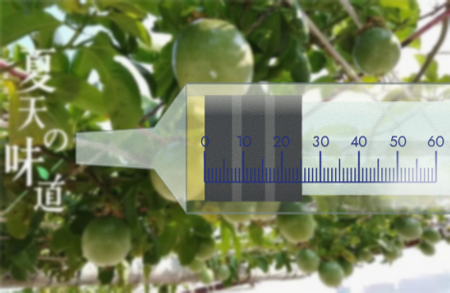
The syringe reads 0
